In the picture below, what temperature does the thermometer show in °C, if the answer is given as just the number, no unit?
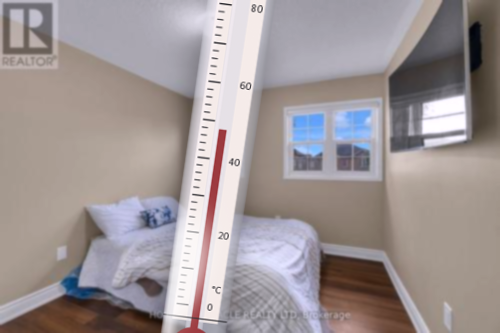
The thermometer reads 48
